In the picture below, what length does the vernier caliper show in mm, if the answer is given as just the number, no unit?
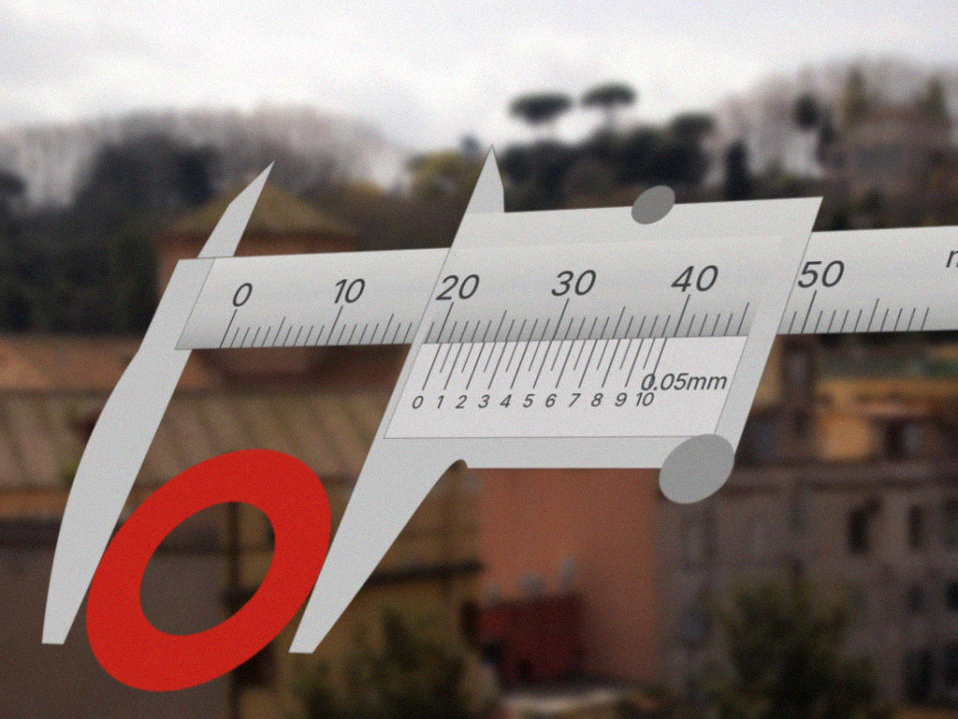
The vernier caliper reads 20.4
